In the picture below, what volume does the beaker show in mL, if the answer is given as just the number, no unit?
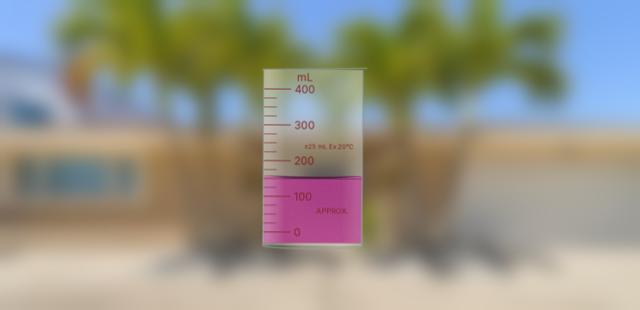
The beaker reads 150
